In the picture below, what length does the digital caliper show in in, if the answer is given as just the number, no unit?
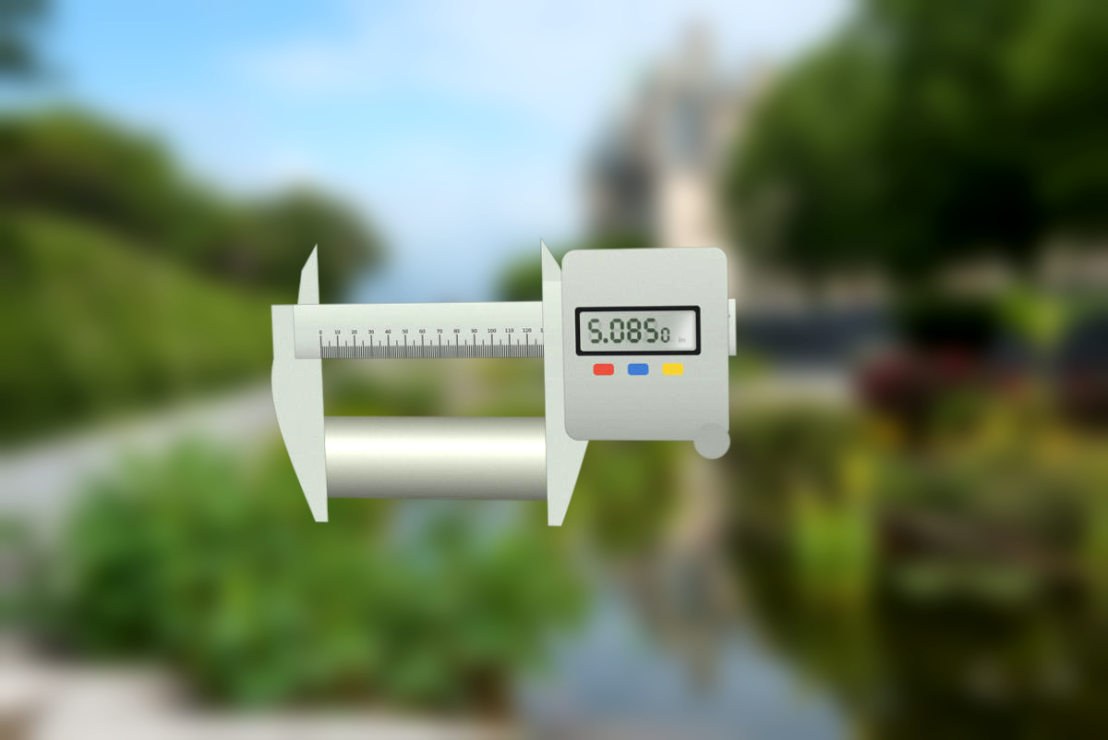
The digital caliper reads 5.0850
